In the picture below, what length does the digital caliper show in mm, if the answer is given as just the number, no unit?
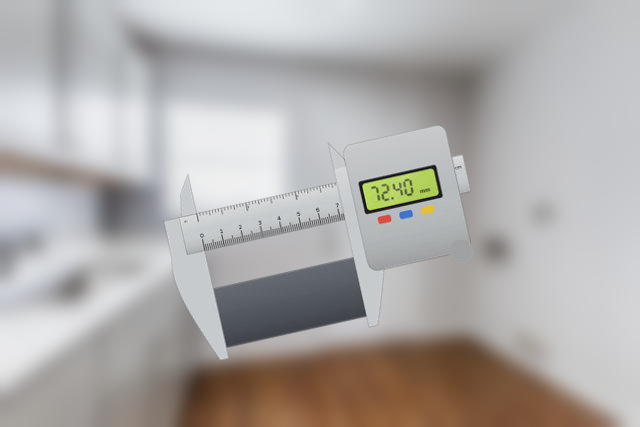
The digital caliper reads 72.40
